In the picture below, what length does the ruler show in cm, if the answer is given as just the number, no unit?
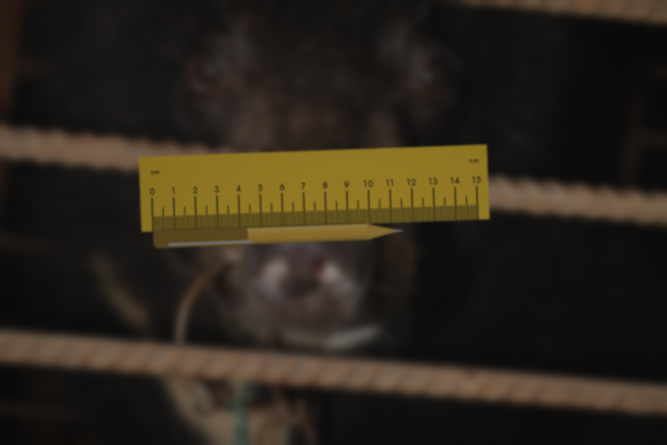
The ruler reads 11.5
